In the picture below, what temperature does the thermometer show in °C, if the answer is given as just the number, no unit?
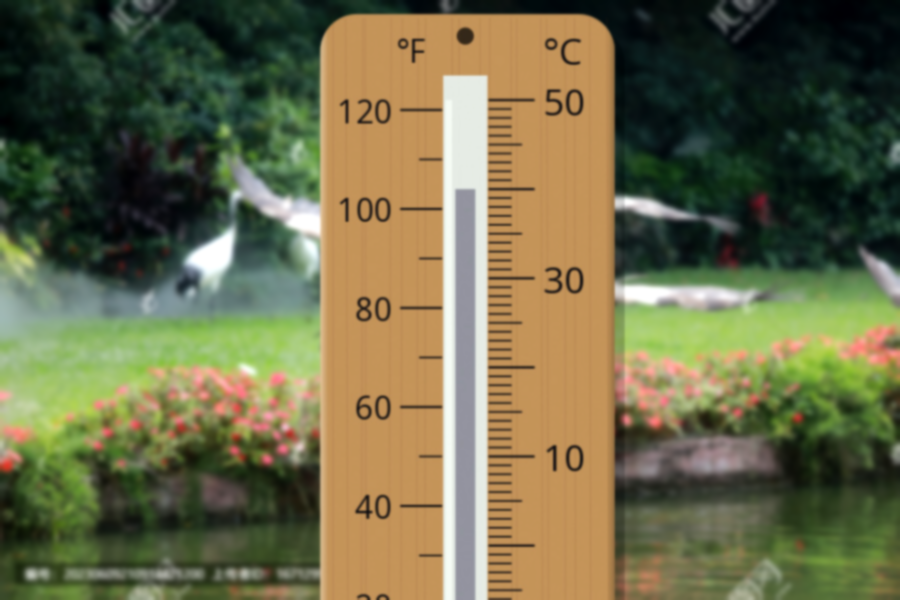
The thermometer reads 40
